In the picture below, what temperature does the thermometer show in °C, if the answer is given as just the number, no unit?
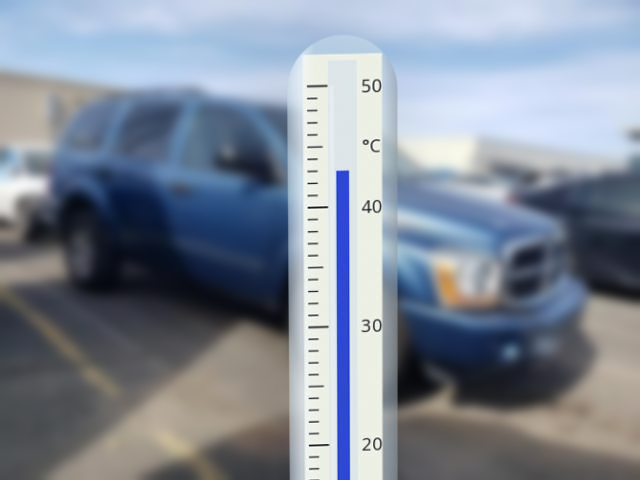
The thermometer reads 43
